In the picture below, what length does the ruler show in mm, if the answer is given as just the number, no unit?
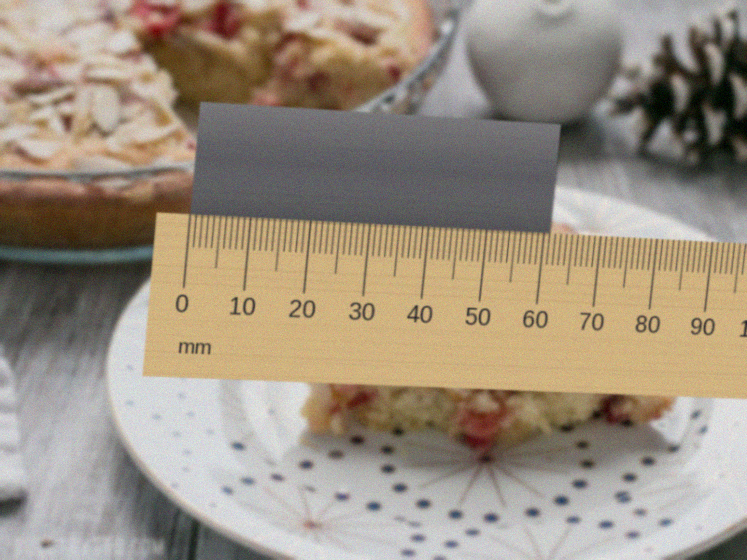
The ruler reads 61
